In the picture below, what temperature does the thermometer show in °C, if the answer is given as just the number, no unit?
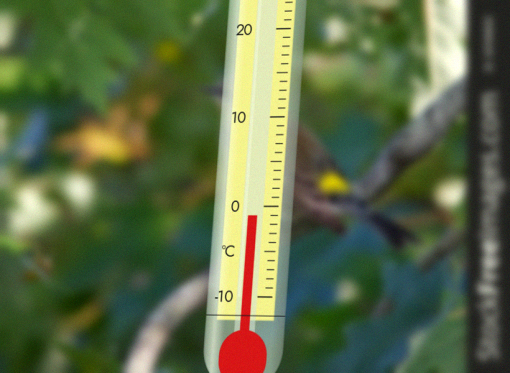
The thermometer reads -1
